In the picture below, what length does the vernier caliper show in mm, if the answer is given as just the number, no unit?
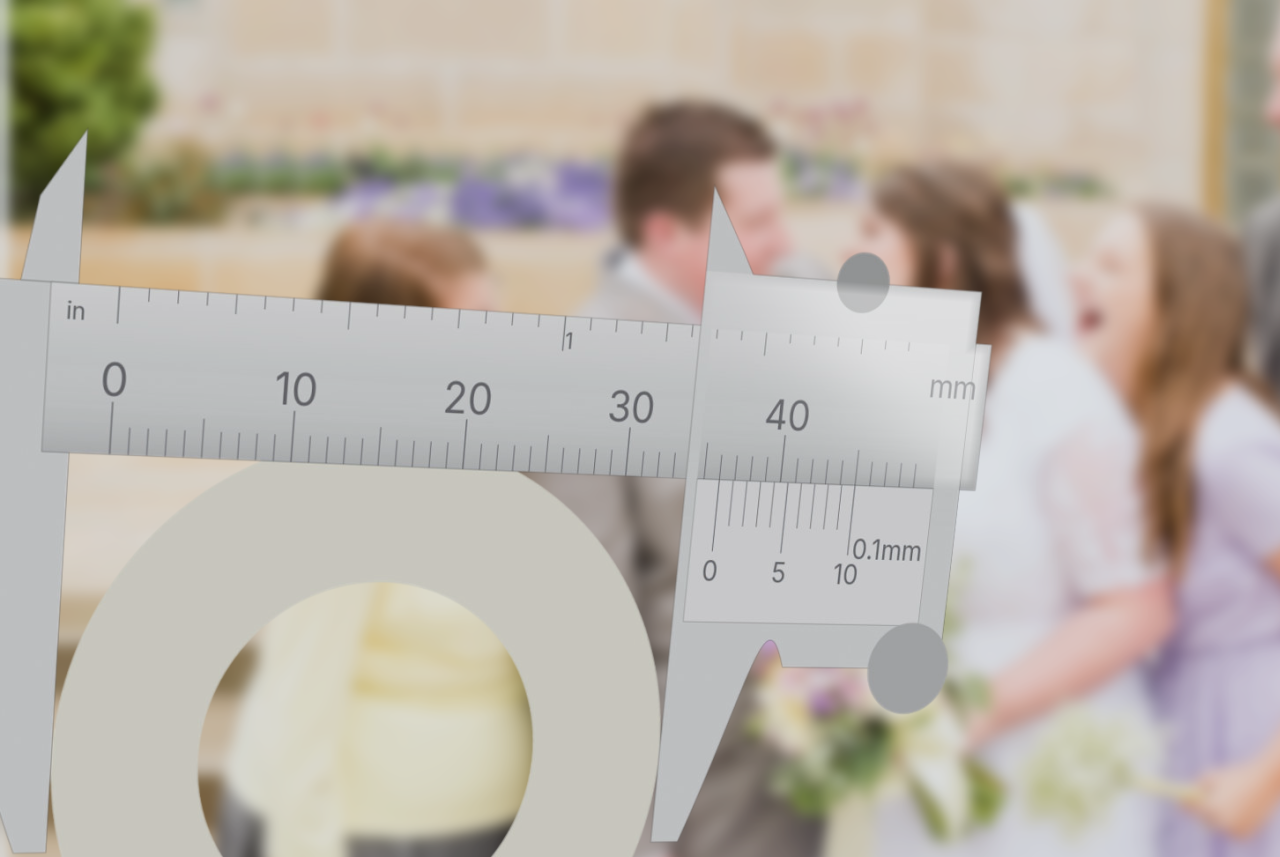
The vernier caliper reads 36.0
